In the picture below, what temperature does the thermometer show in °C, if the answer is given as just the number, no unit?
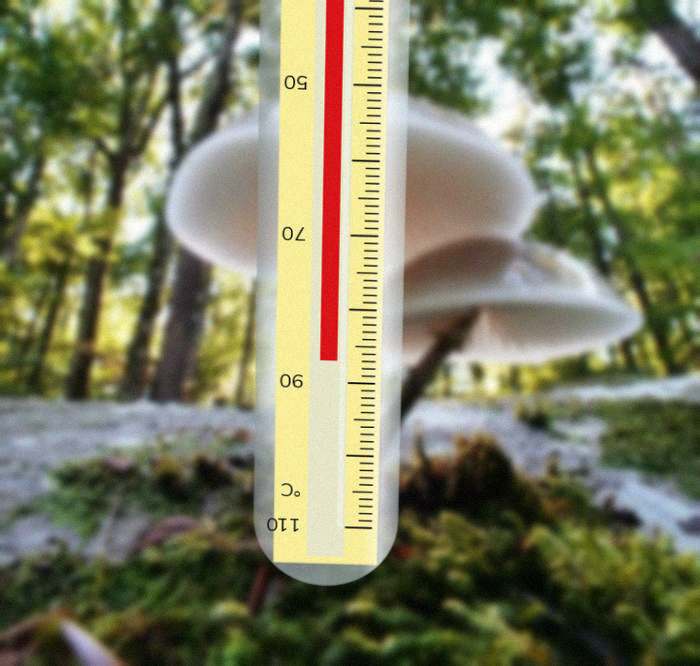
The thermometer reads 87
